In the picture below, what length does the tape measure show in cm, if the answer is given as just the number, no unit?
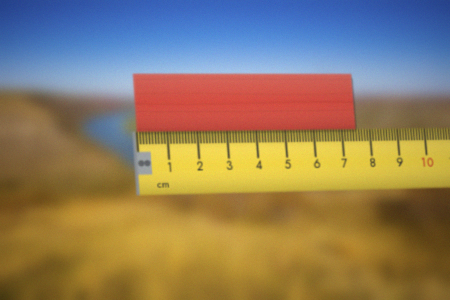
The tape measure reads 7.5
